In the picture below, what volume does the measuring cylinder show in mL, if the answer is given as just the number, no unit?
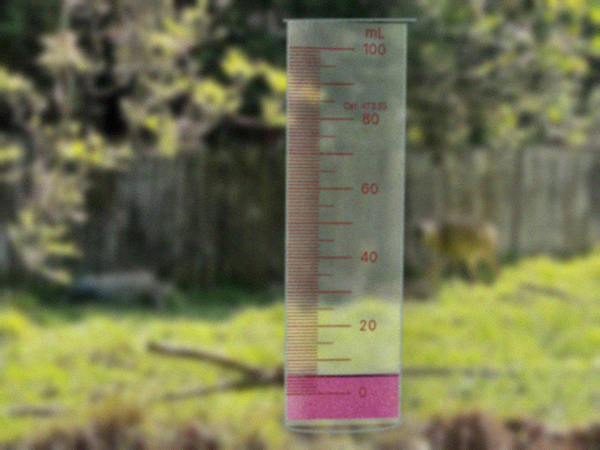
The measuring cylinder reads 5
